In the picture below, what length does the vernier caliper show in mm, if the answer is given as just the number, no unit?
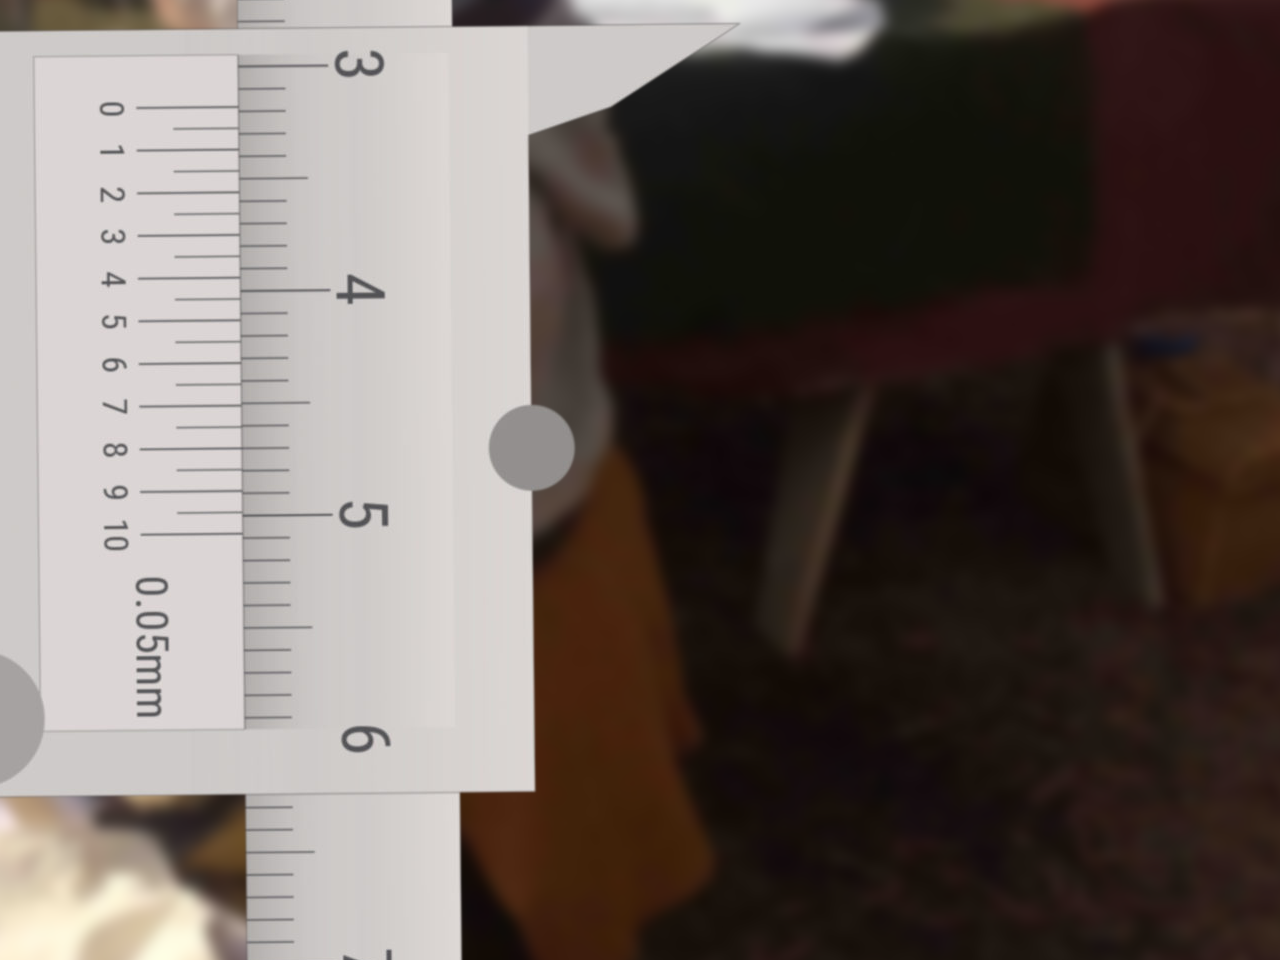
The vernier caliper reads 31.8
